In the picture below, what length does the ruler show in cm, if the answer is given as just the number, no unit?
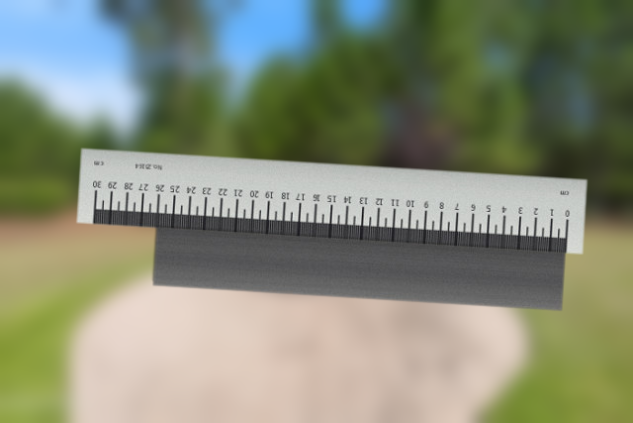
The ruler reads 26
